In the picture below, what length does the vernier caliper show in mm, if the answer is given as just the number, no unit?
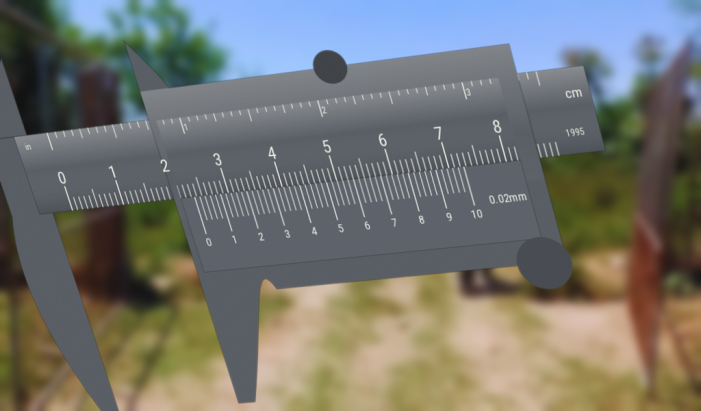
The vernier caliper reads 23.6
